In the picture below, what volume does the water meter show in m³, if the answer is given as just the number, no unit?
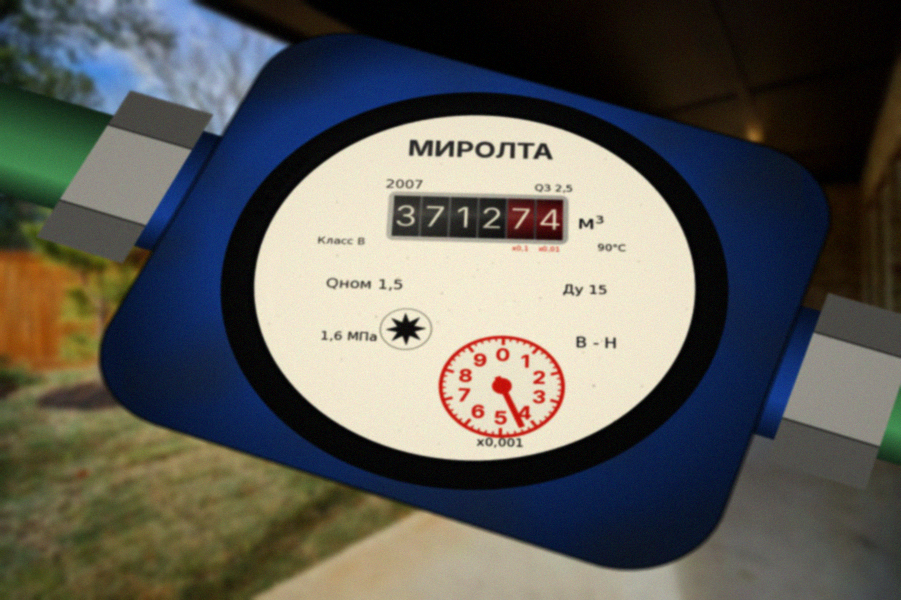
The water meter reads 3712.744
